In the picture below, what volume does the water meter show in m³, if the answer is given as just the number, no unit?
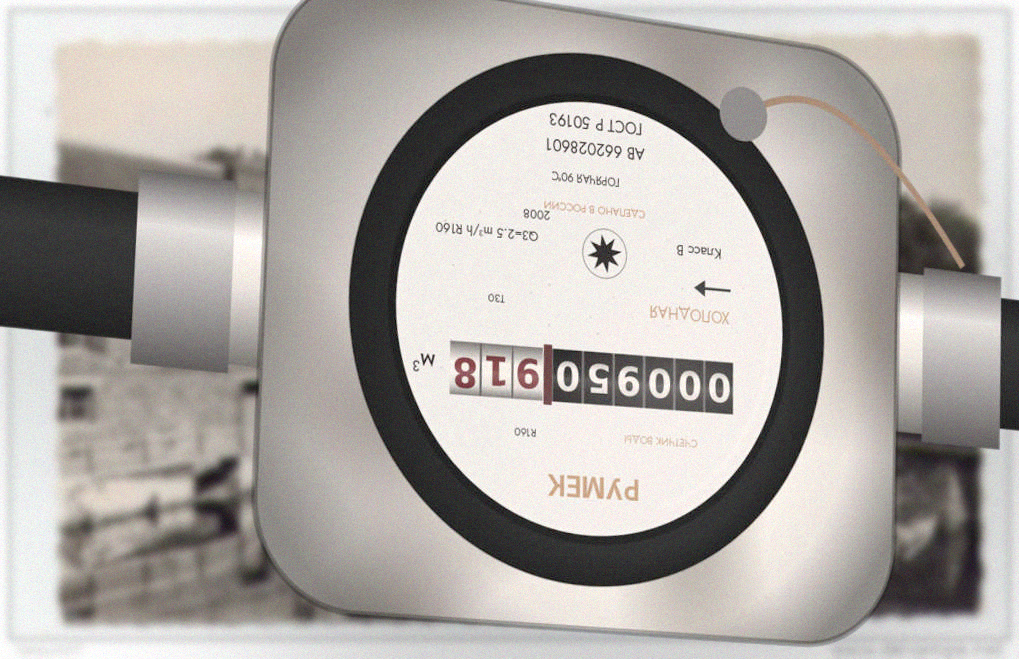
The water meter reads 950.918
